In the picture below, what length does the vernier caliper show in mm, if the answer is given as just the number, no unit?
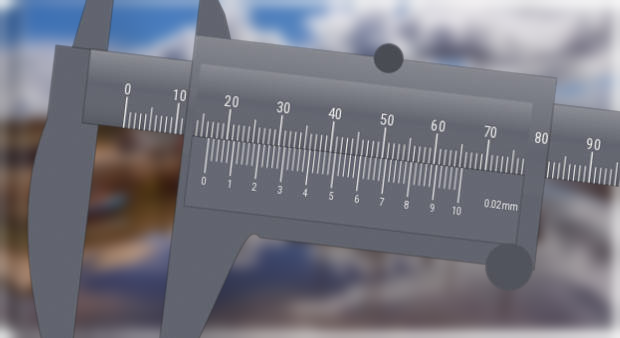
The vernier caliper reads 16.5
